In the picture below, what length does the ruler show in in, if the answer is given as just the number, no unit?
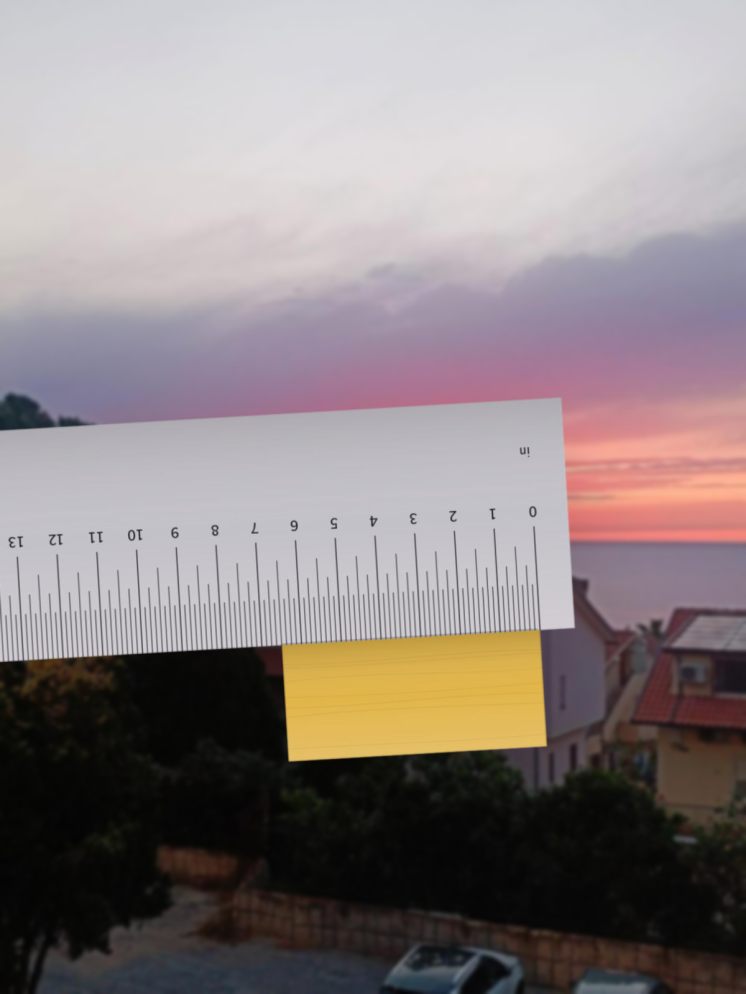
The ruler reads 6.5
